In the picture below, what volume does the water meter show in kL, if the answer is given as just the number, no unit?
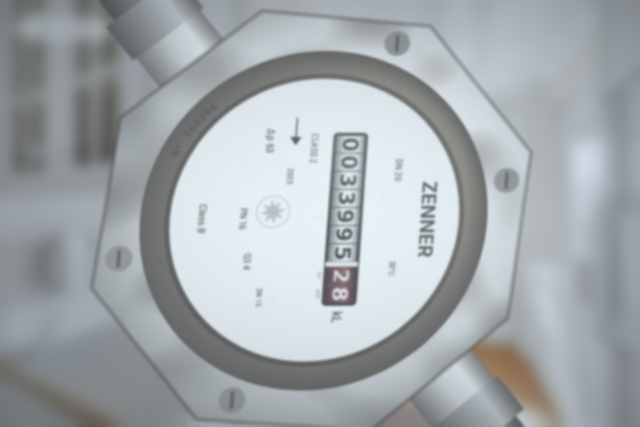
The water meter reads 33995.28
